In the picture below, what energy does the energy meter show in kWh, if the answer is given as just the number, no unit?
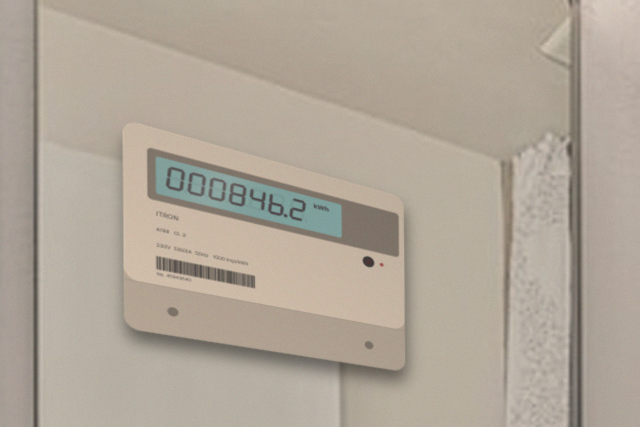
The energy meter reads 846.2
